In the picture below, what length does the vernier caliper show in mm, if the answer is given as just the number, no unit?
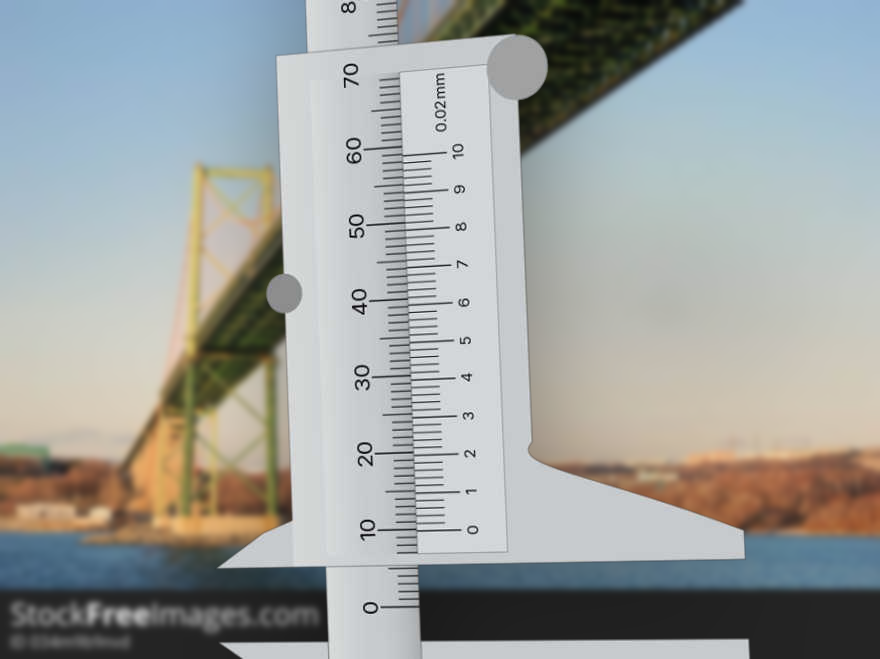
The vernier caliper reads 9.8
